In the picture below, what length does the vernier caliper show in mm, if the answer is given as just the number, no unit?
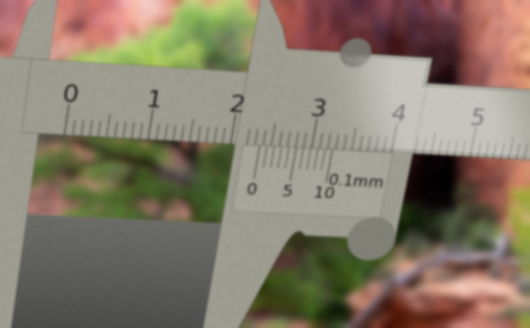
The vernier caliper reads 23.6
